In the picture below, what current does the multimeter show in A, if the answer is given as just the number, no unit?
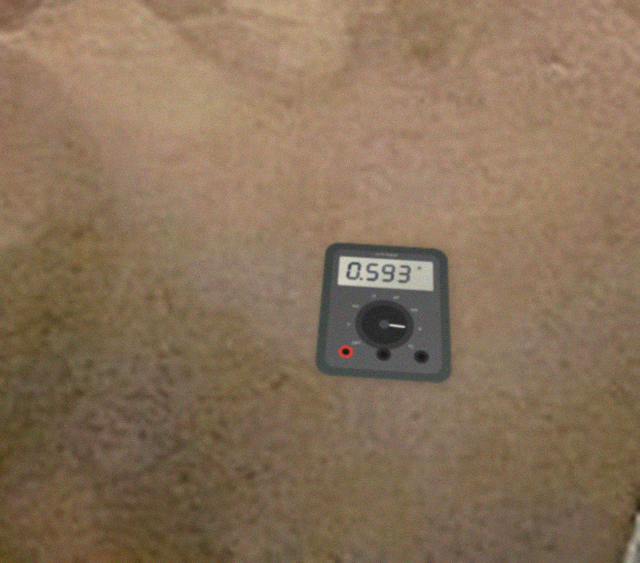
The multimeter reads 0.593
